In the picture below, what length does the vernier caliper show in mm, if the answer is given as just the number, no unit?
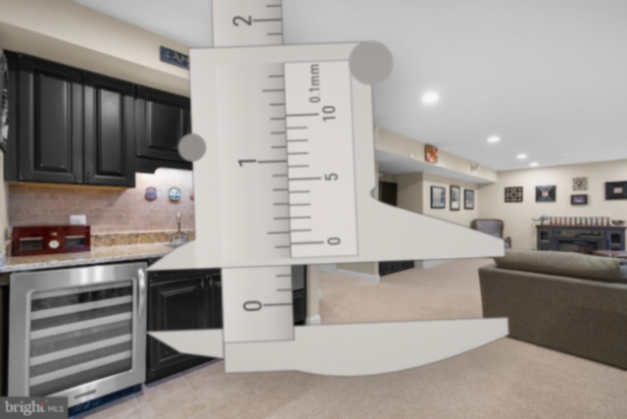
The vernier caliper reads 4.2
